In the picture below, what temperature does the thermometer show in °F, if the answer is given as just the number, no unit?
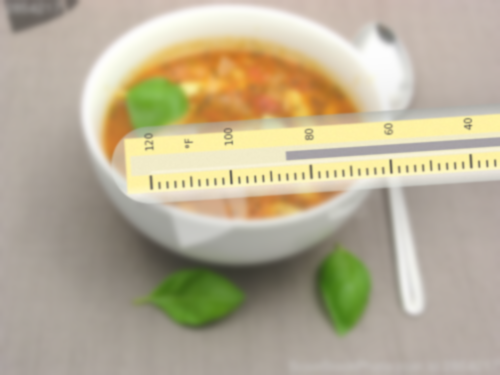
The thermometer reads 86
